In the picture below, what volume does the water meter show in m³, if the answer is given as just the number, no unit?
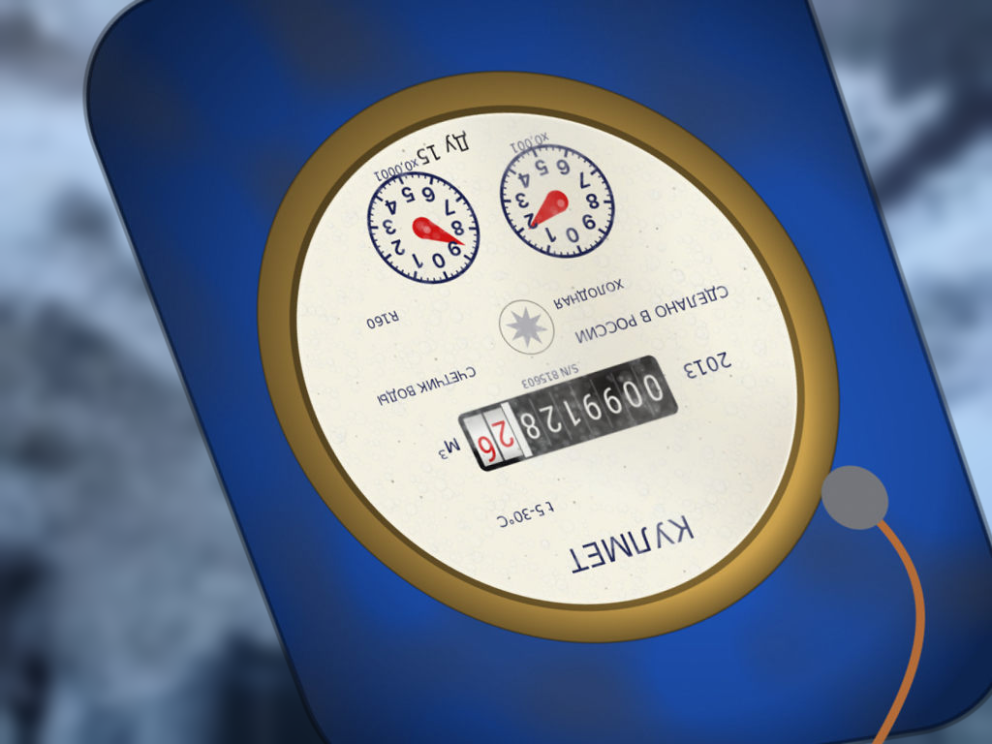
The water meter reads 99128.2618
